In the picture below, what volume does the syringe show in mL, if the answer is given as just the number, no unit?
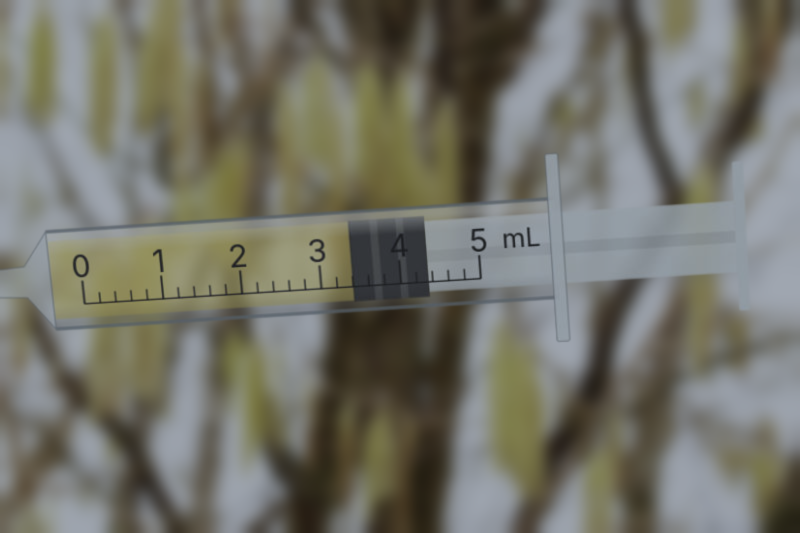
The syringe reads 3.4
